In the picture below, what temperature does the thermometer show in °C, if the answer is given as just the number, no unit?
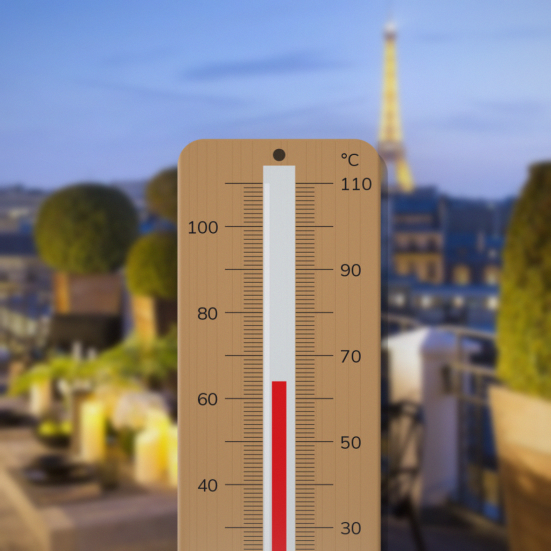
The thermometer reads 64
